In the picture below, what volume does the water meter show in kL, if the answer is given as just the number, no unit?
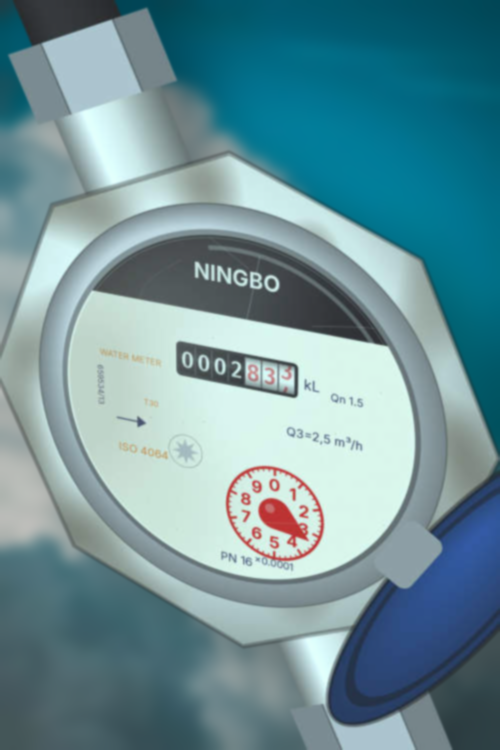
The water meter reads 2.8333
